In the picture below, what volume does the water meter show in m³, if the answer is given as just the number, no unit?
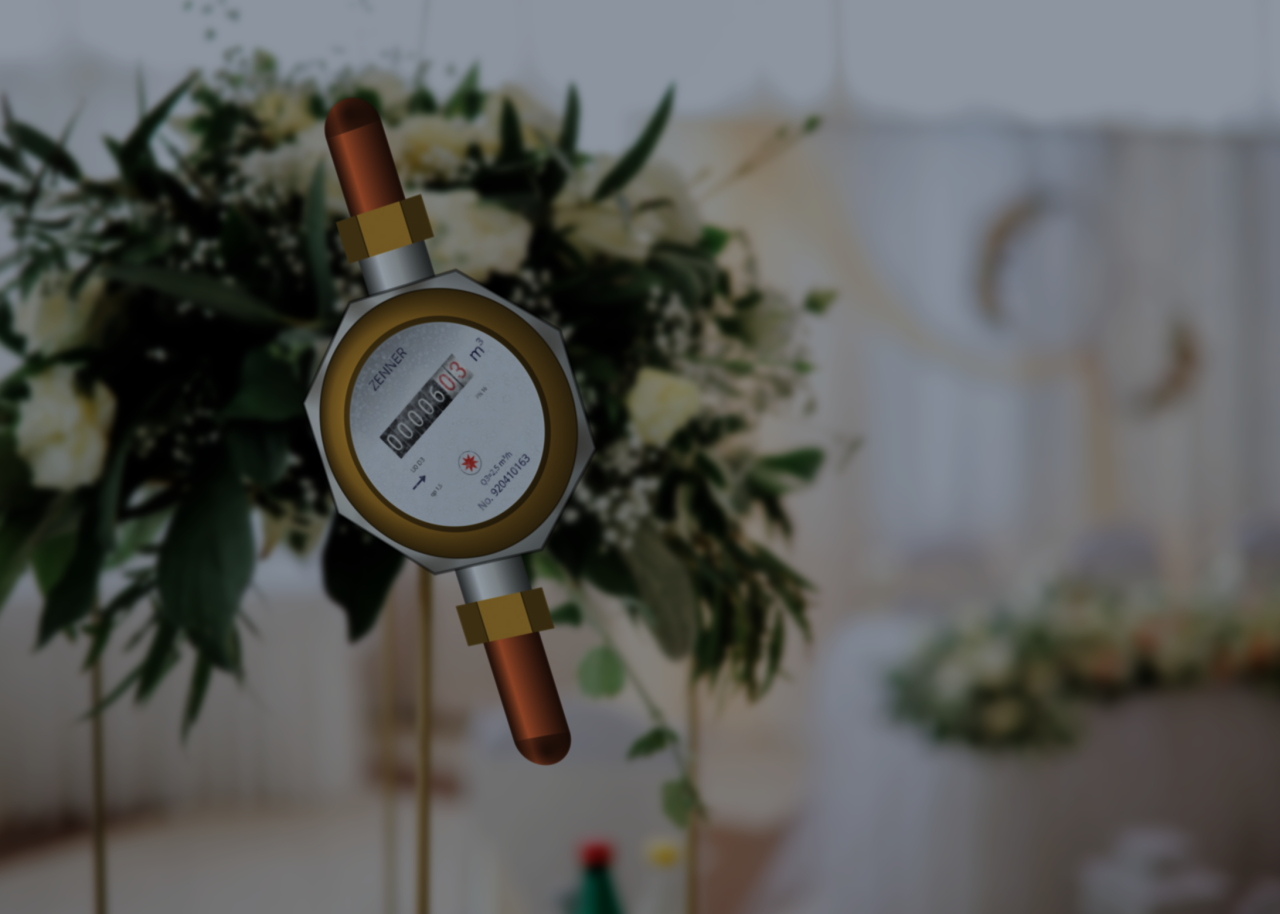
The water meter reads 6.03
